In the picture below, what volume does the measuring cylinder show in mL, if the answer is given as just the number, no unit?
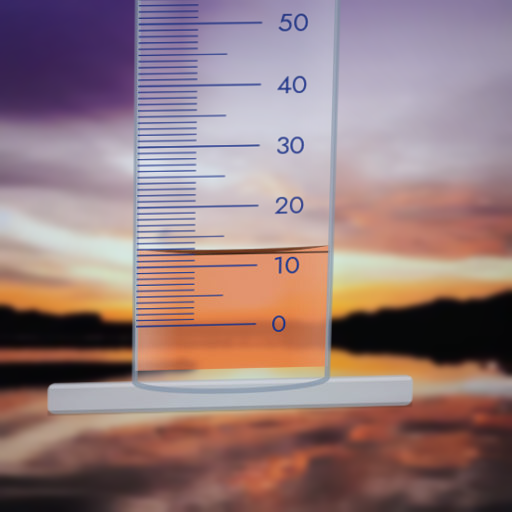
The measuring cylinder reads 12
